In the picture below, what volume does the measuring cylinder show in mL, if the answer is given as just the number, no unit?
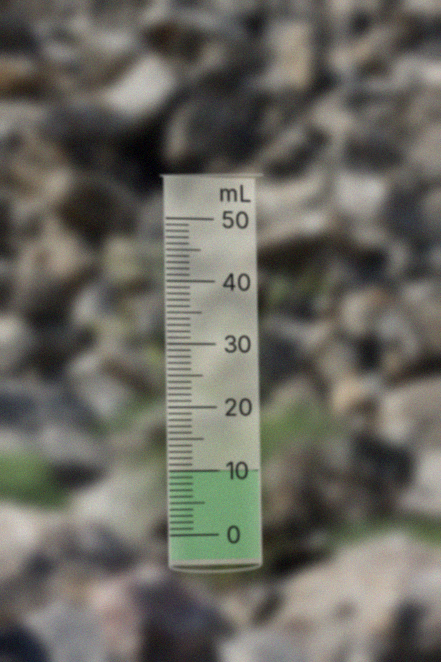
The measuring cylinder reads 10
